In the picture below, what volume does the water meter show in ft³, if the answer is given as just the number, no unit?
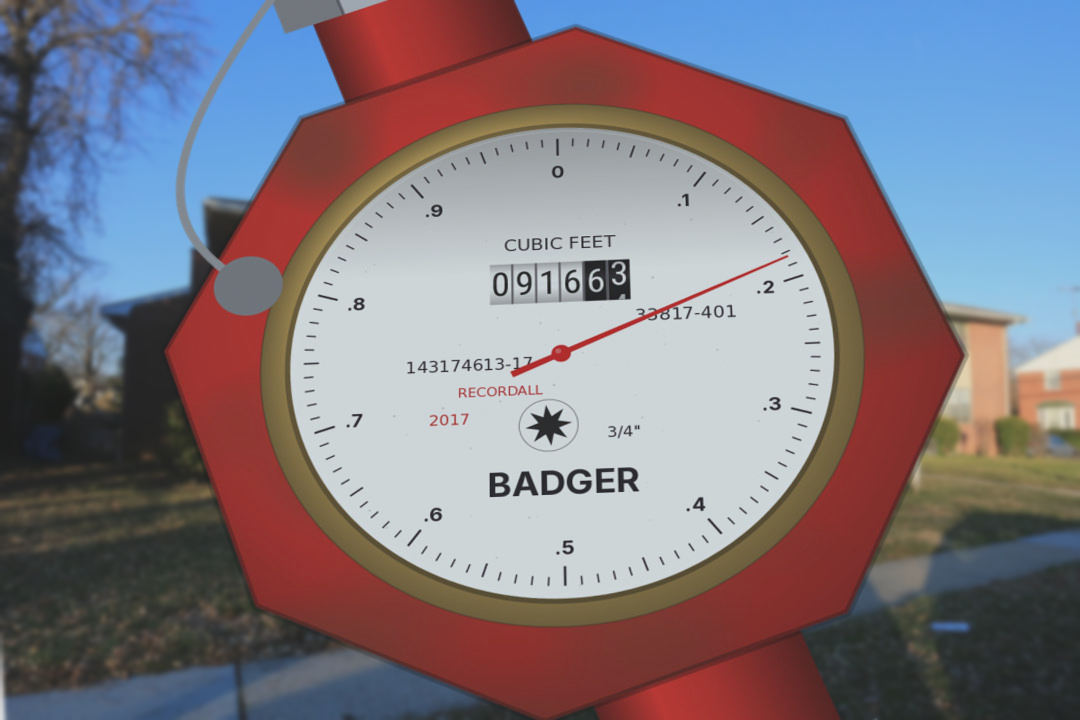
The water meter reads 91663.18
